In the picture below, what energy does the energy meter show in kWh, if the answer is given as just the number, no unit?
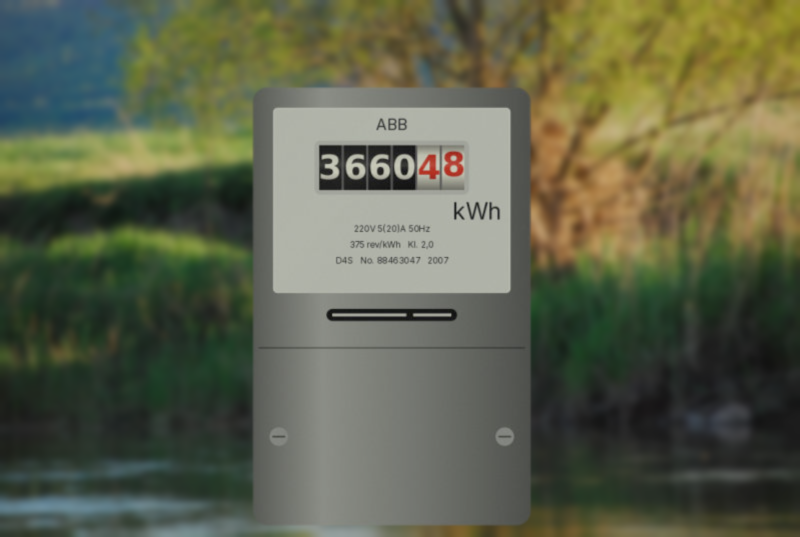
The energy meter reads 3660.48
